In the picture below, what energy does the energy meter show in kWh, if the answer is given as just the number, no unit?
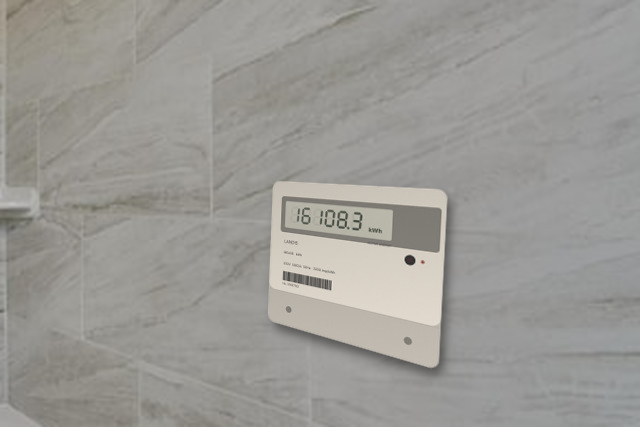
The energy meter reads 16108.3
